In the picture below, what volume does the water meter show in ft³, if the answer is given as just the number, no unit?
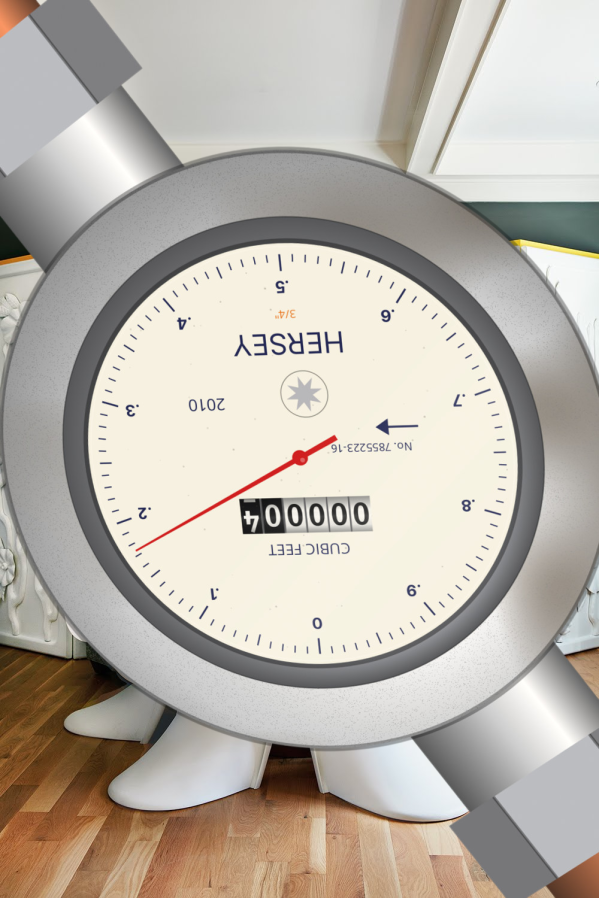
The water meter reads 4.17
